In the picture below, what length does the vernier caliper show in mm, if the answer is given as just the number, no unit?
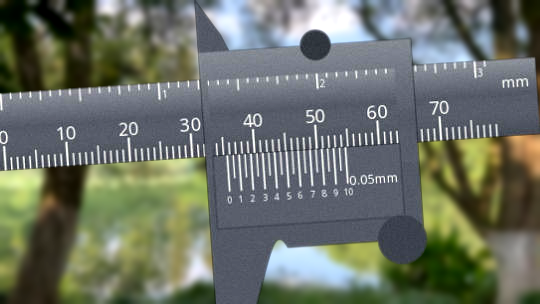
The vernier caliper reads 35.6
